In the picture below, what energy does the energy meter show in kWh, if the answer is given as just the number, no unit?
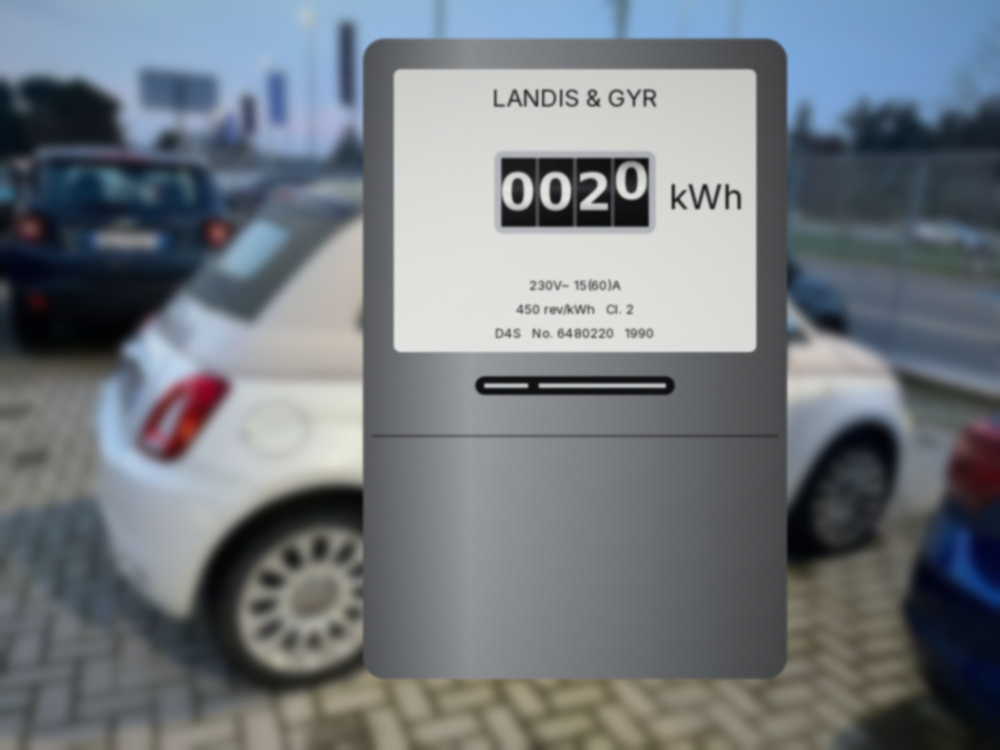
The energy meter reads 20
